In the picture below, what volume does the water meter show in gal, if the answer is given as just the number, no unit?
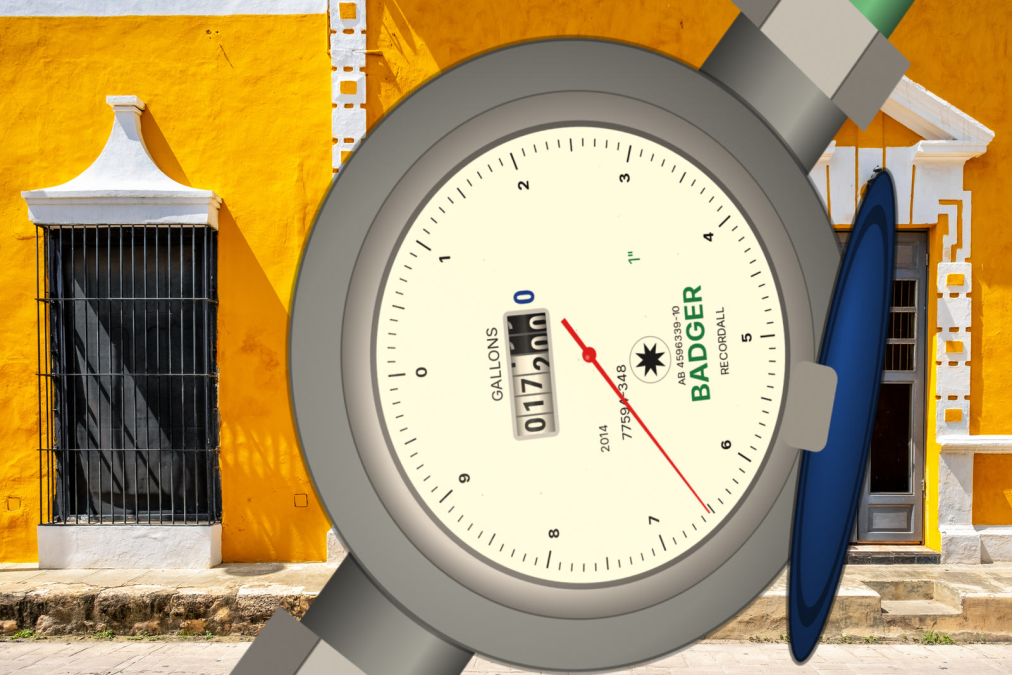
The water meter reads 171996.5
